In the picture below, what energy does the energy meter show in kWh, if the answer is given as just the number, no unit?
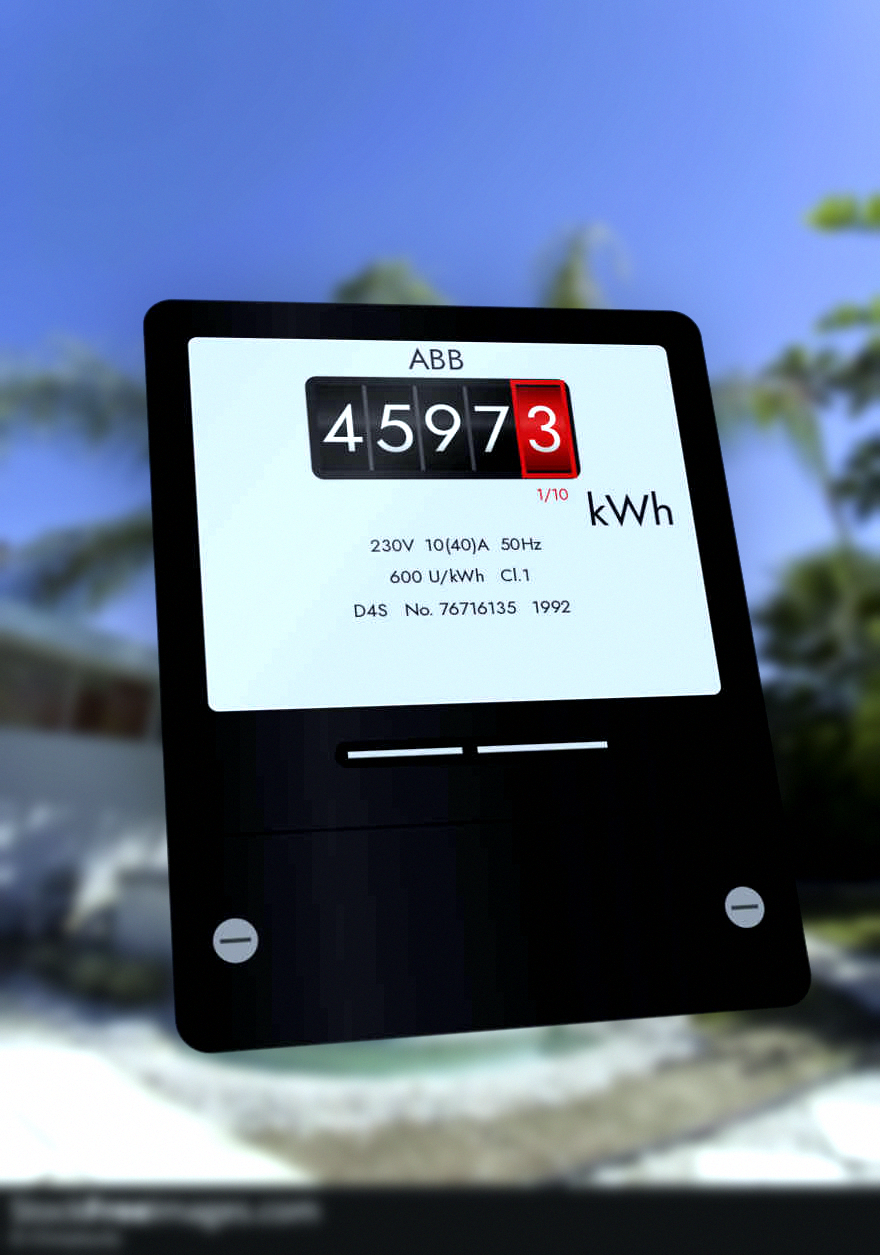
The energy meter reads 4597.3
